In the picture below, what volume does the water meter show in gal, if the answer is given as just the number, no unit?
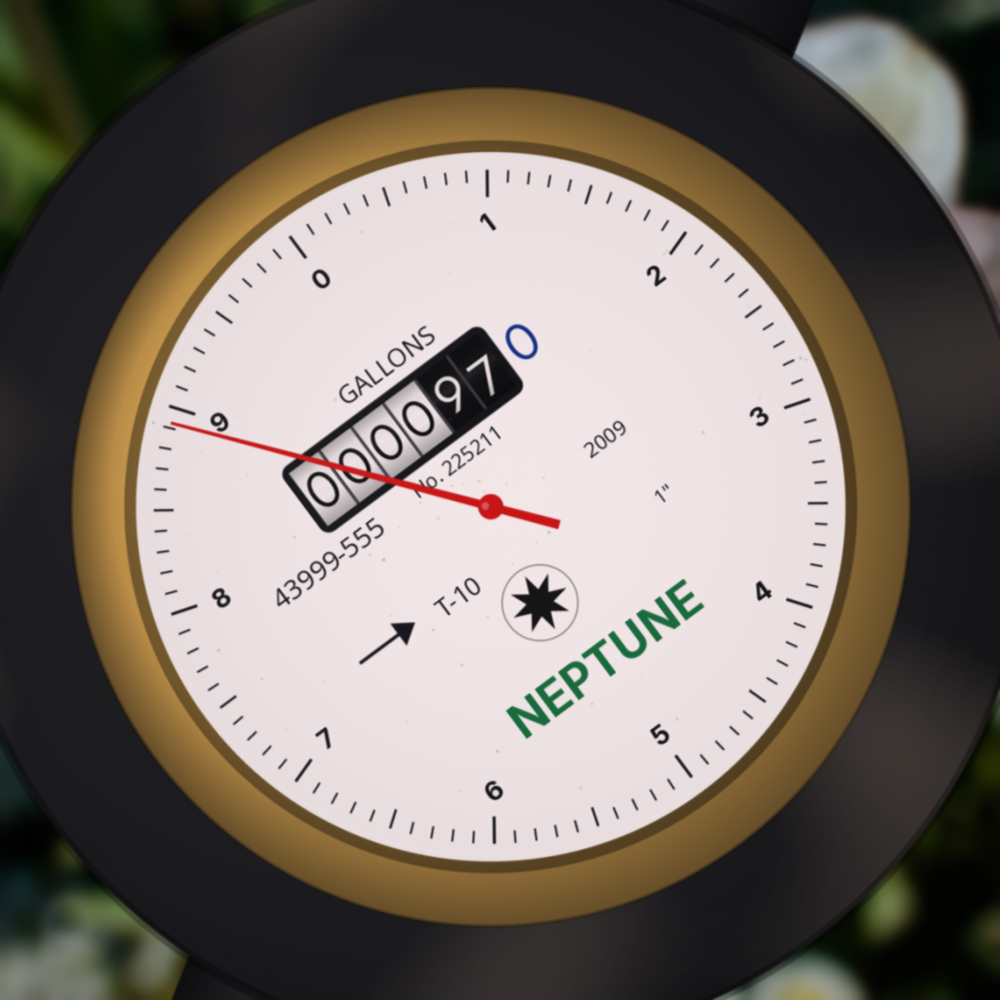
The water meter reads 968.9
